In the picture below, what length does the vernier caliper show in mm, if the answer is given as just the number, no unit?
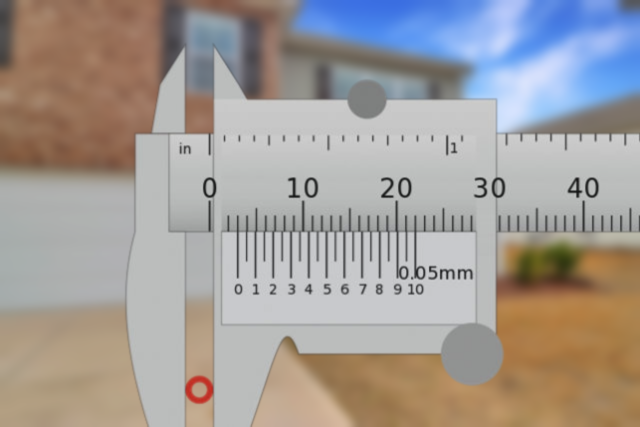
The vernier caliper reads 3.0
